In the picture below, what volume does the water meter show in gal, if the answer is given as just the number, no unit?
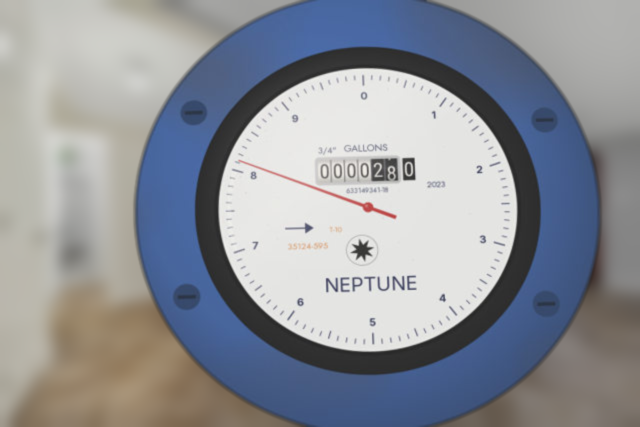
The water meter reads 278.1
